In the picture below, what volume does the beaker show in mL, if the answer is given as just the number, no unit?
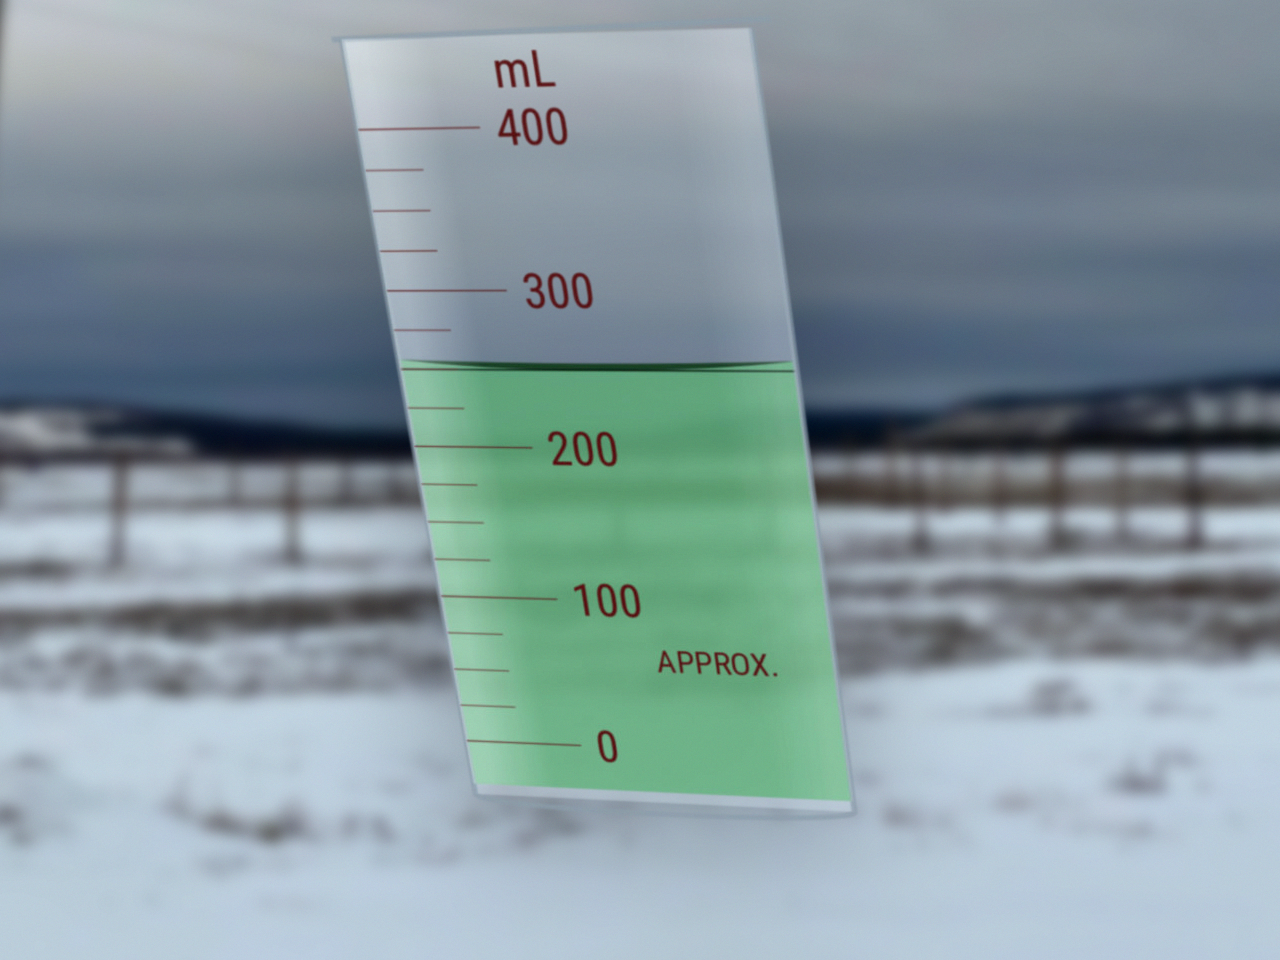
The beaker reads 250
